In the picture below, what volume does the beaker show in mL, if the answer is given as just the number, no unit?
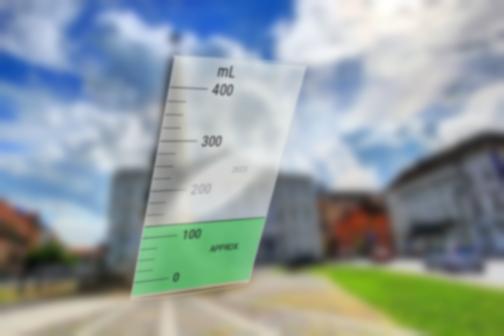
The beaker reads 125
